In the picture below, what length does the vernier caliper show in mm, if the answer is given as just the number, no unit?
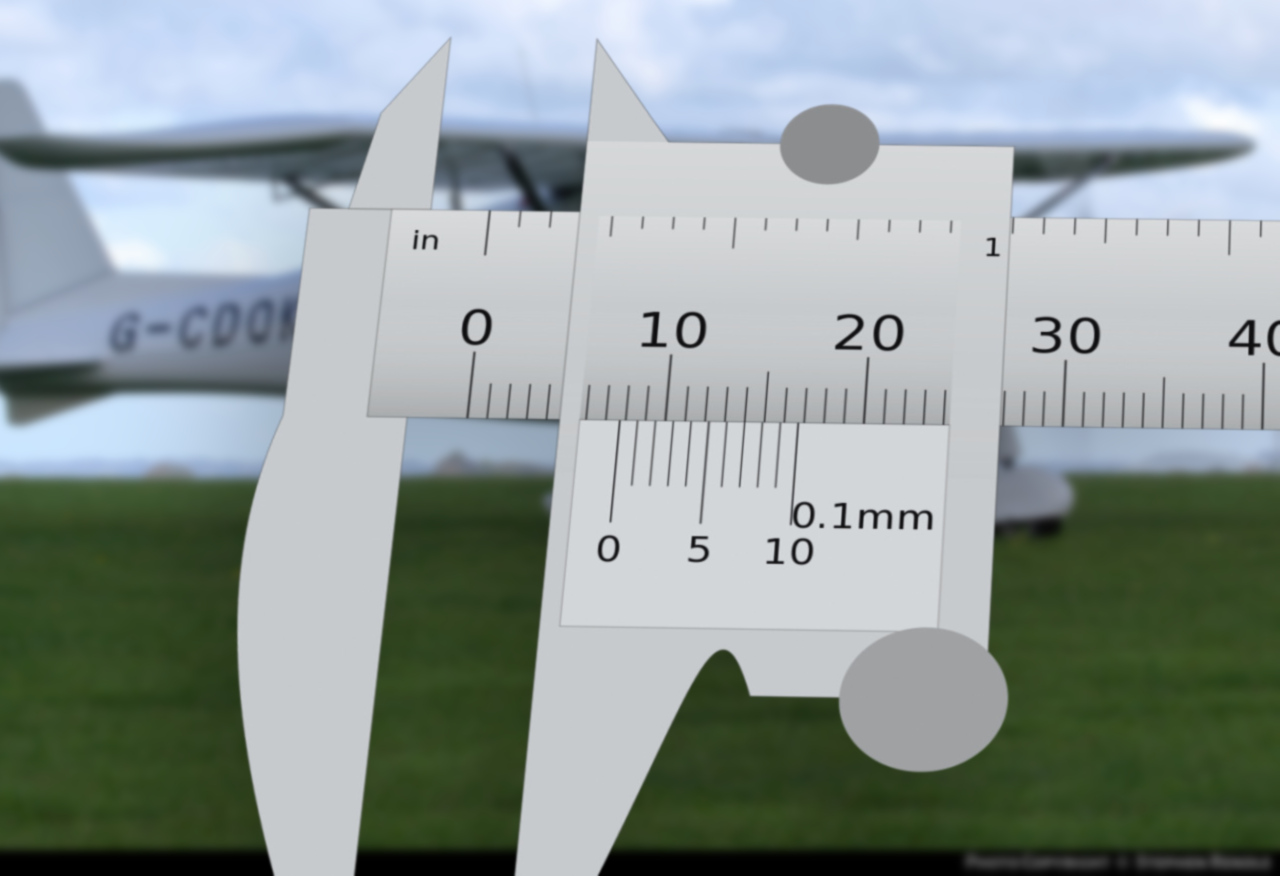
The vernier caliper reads 7.7
